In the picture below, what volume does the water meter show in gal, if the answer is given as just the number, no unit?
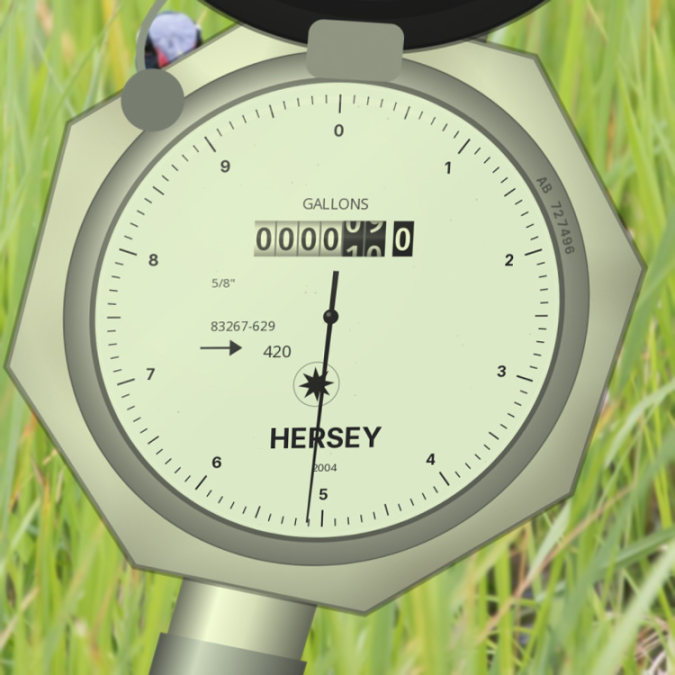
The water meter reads 95.1
